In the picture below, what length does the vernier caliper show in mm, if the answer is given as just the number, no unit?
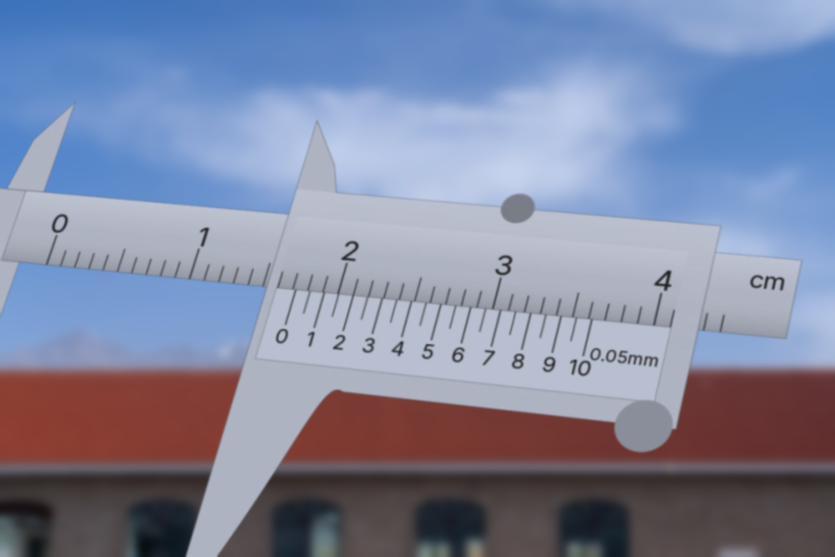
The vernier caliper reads 17.2
